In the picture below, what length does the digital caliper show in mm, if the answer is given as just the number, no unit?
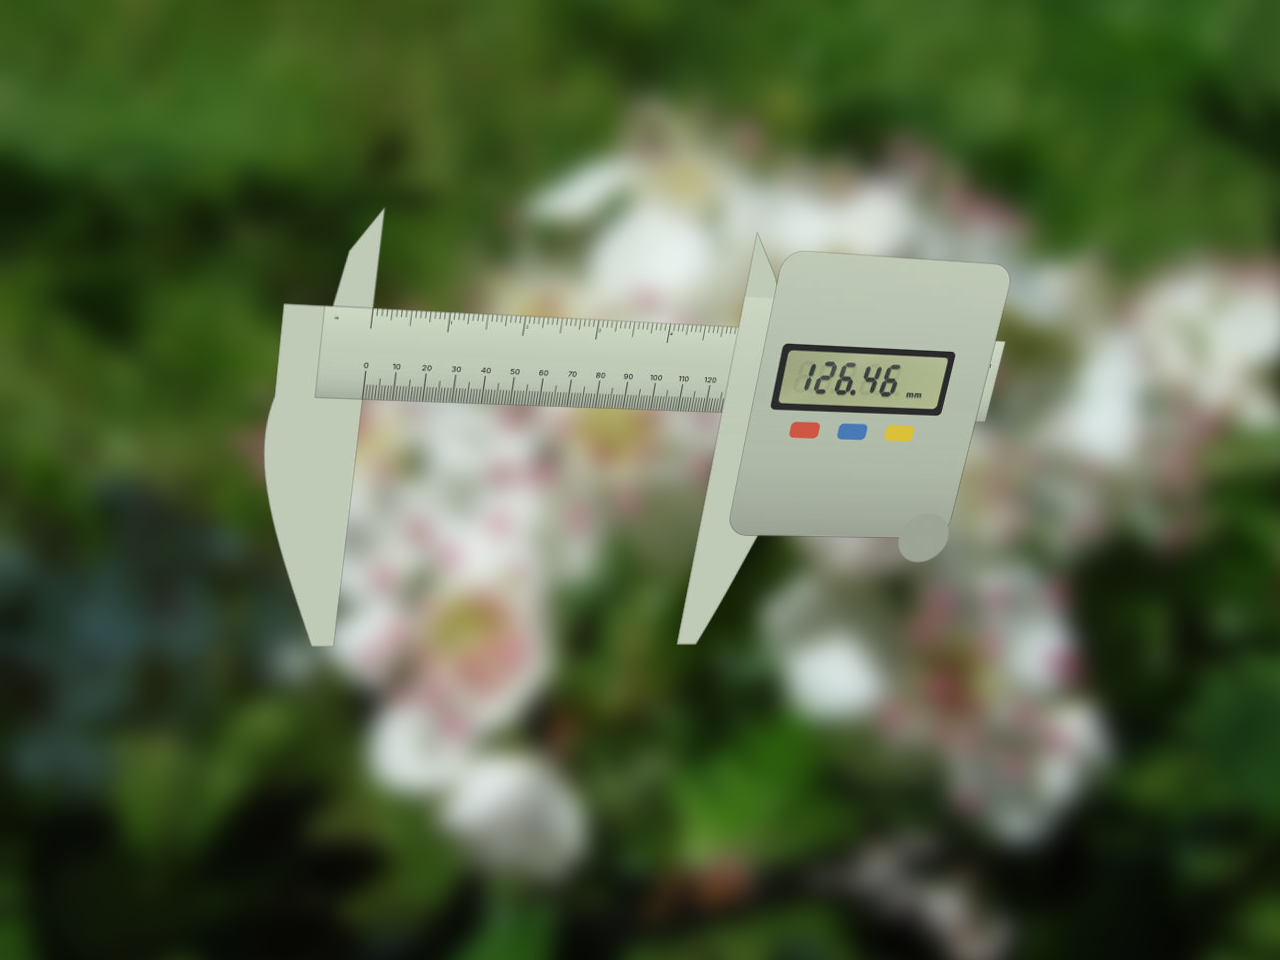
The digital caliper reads 126.46
